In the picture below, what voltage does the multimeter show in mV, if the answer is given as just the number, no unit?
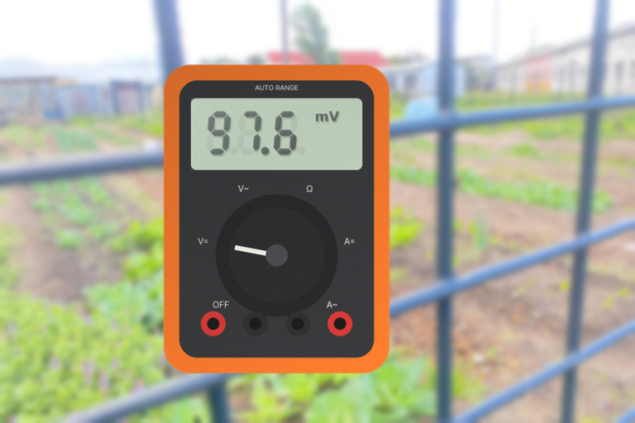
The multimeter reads 97.6
